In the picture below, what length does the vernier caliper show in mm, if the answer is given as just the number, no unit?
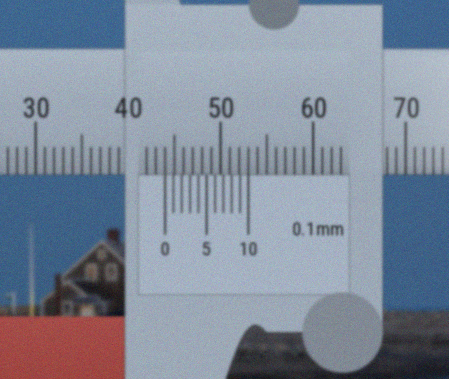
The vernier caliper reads 44.0
